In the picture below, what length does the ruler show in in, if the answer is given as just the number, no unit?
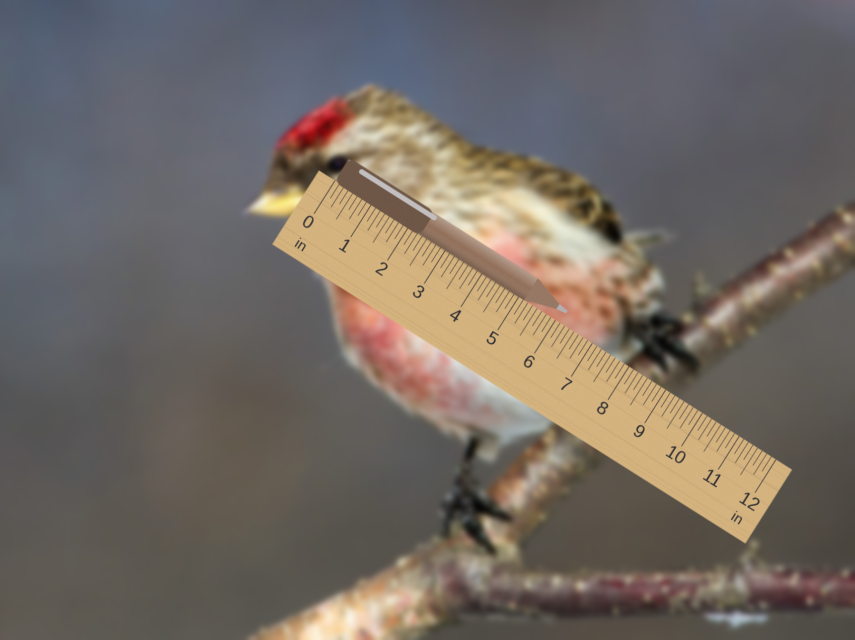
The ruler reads 6.125
